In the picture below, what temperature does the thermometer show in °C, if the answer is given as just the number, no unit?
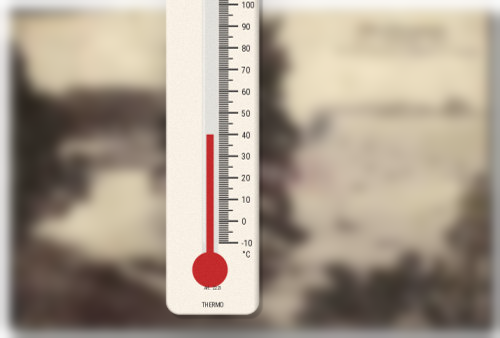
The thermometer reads 40
